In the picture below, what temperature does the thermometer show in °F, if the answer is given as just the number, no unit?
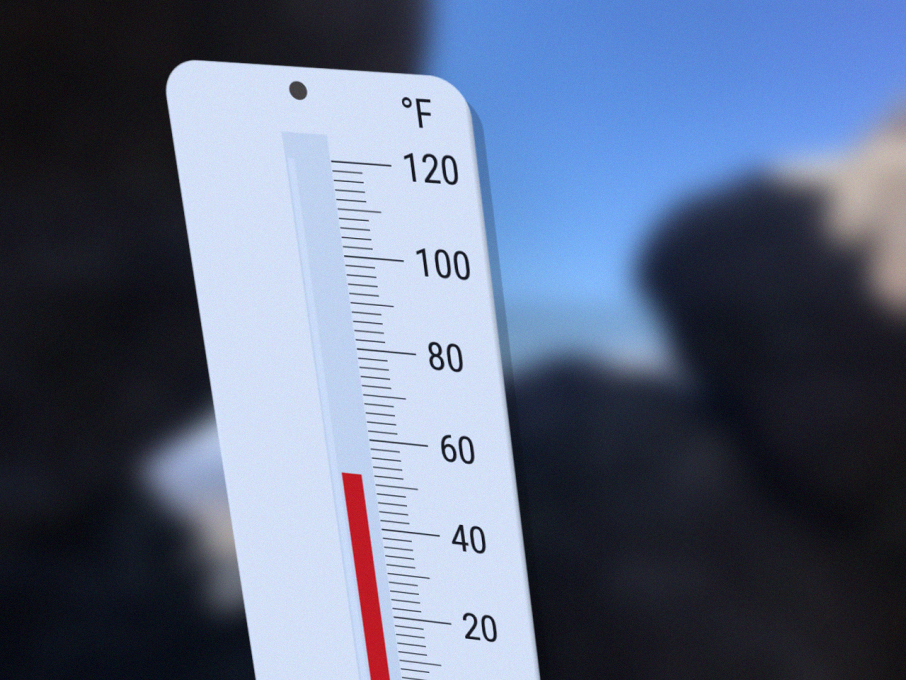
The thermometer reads 52
